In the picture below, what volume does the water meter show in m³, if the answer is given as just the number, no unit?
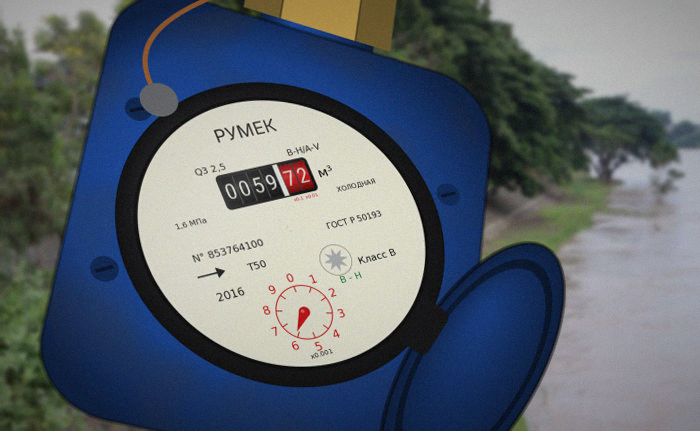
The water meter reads 59.726
